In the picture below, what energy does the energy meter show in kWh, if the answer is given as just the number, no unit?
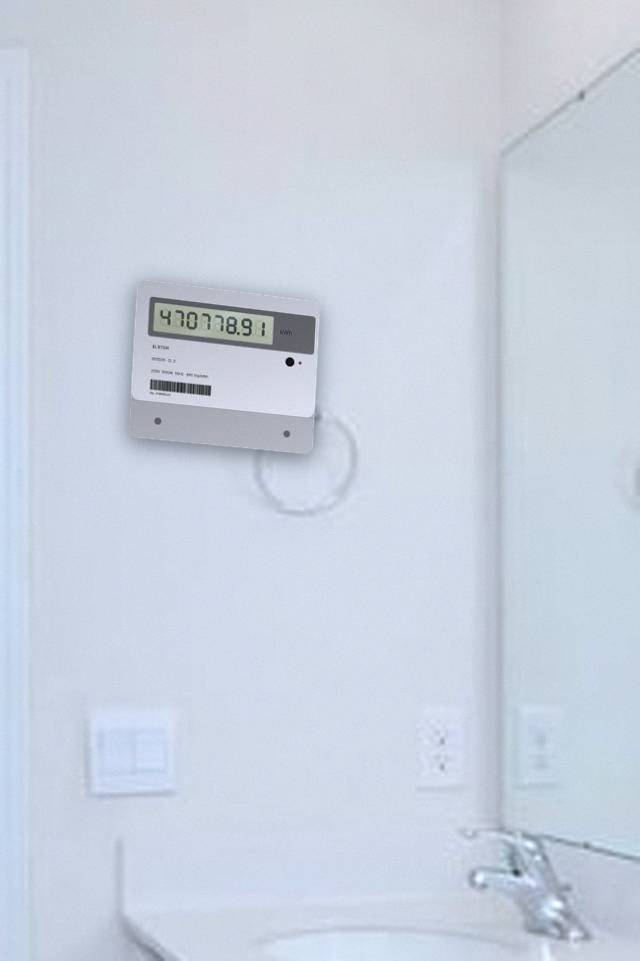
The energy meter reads 470778.91
